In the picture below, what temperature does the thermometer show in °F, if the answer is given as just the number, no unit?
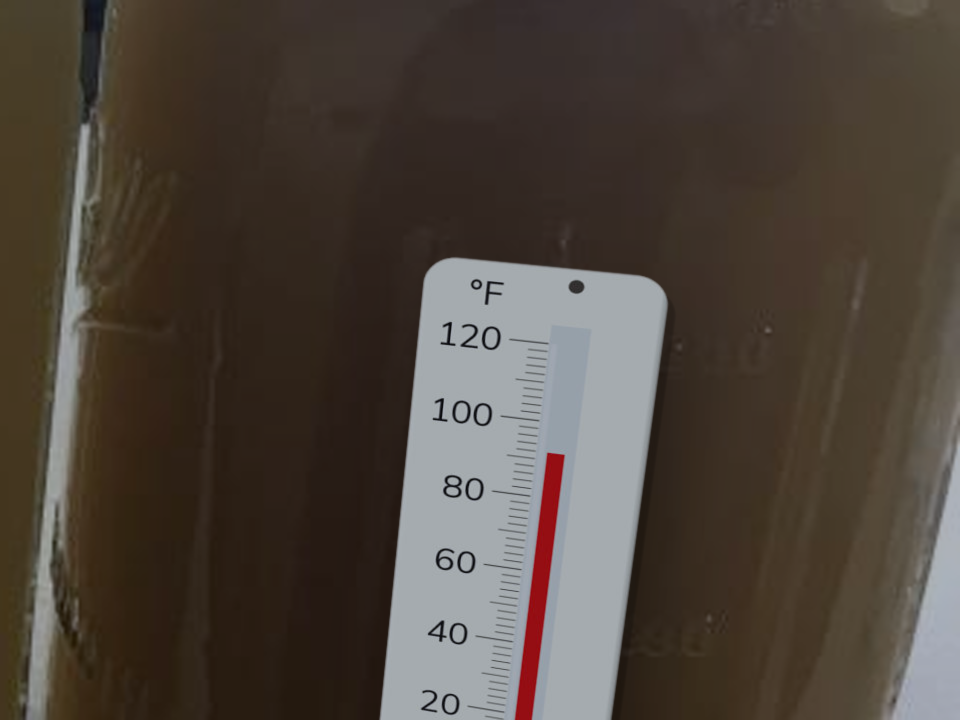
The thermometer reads 92
